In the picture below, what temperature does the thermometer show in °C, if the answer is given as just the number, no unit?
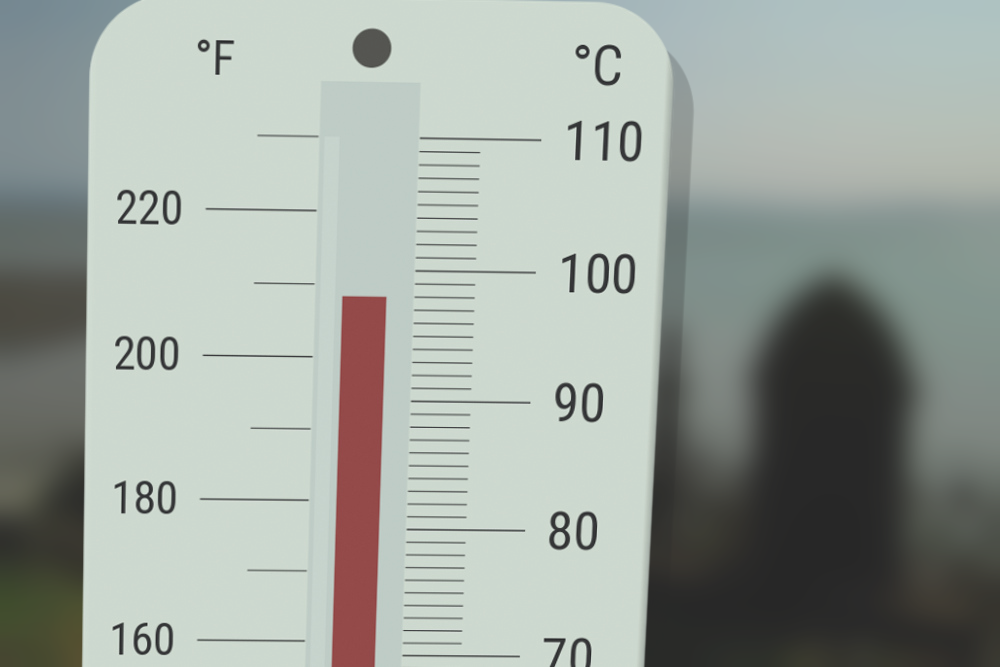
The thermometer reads 98
